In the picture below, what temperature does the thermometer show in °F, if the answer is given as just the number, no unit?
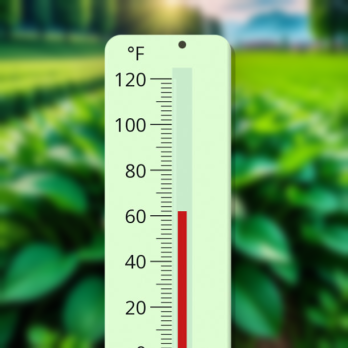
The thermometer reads 62
